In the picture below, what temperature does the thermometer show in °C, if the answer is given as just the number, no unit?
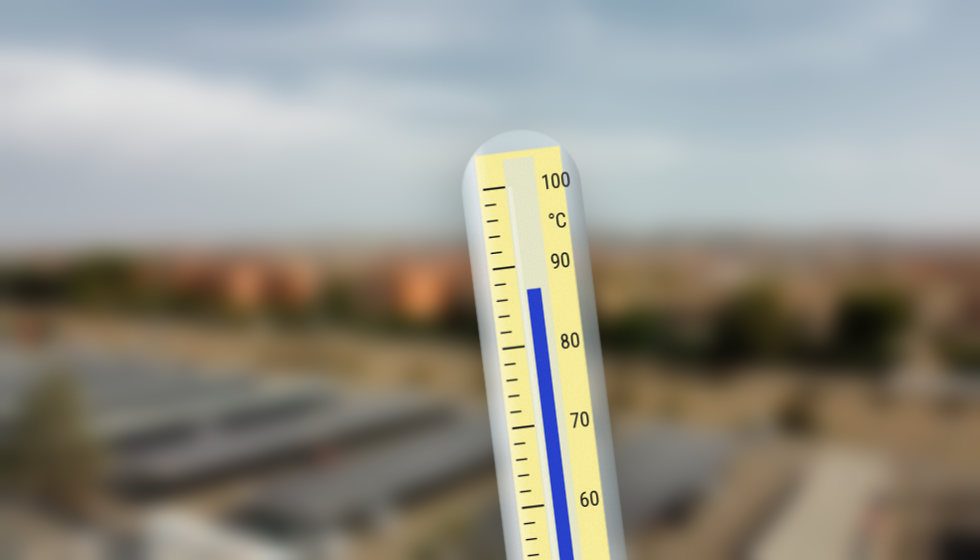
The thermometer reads 87
